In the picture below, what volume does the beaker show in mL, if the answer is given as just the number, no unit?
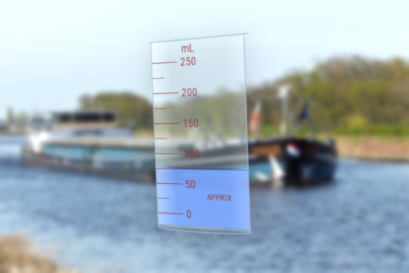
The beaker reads 75
